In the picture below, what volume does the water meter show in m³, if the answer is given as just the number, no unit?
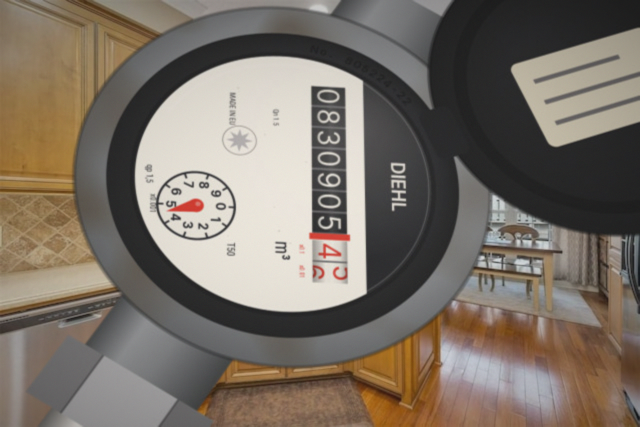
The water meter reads 830905.454
